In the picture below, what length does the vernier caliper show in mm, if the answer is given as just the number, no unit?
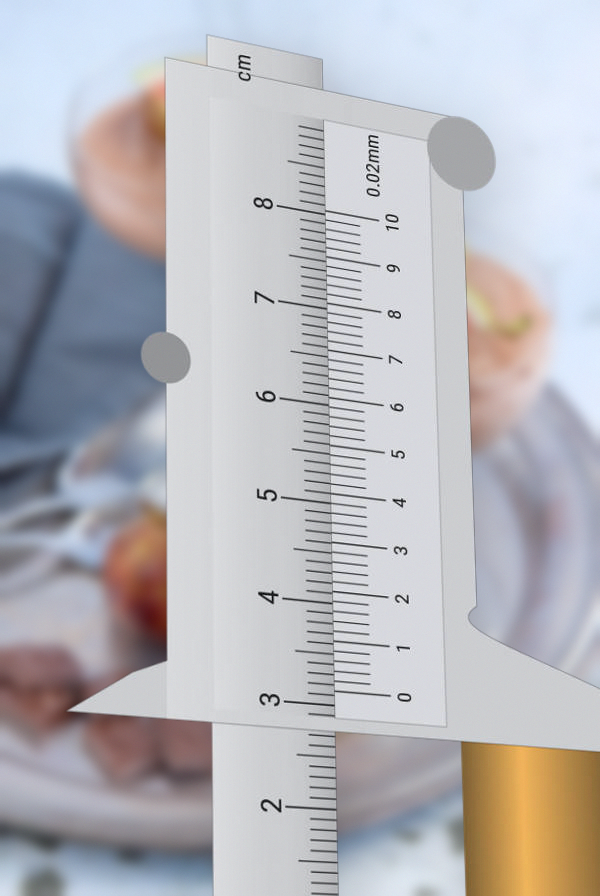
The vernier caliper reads 31.4
